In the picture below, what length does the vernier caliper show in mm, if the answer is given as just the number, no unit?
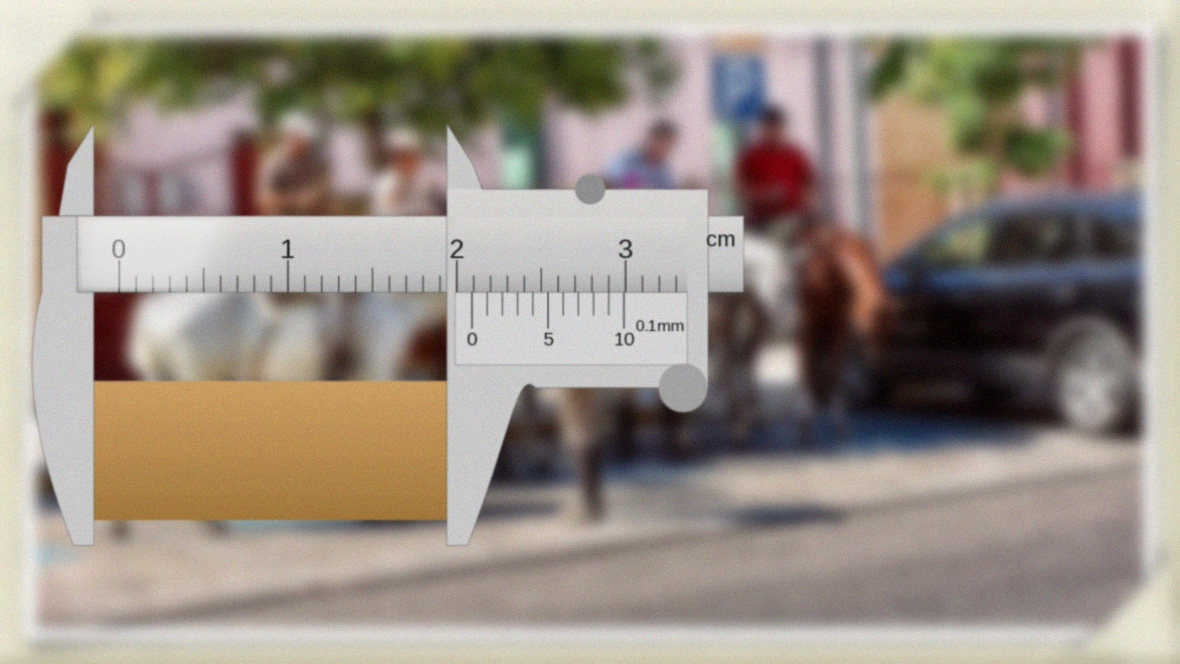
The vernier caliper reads 20.9
